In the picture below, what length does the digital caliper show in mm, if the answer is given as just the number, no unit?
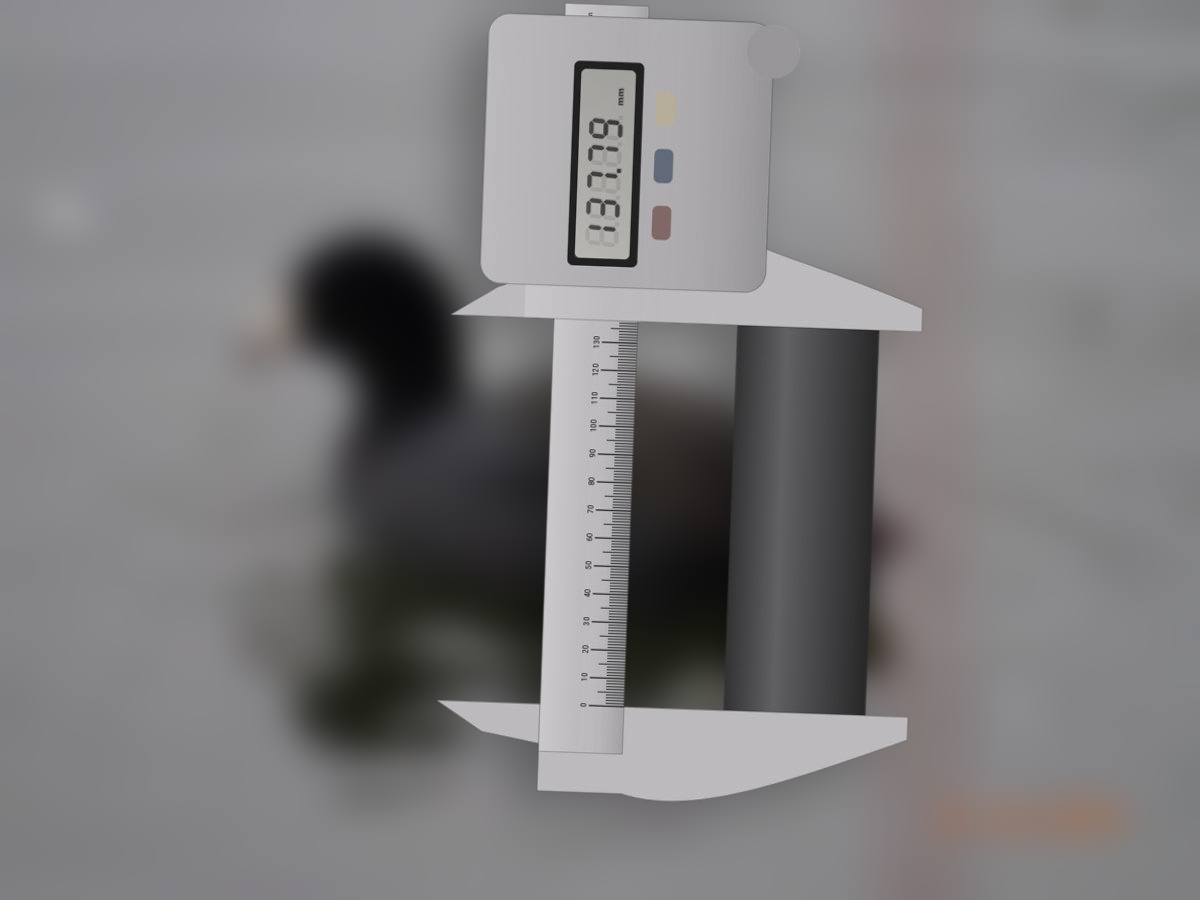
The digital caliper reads 137.79
